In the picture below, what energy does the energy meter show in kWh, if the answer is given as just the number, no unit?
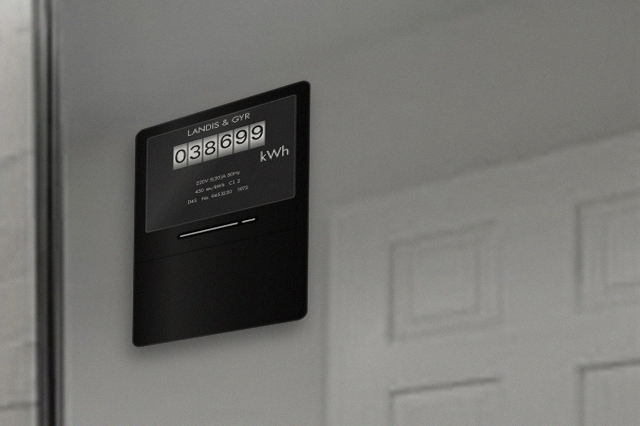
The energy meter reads 38699
